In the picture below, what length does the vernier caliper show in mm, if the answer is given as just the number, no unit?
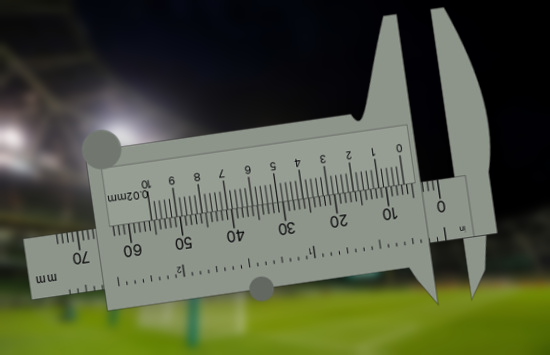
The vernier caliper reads 6.5
